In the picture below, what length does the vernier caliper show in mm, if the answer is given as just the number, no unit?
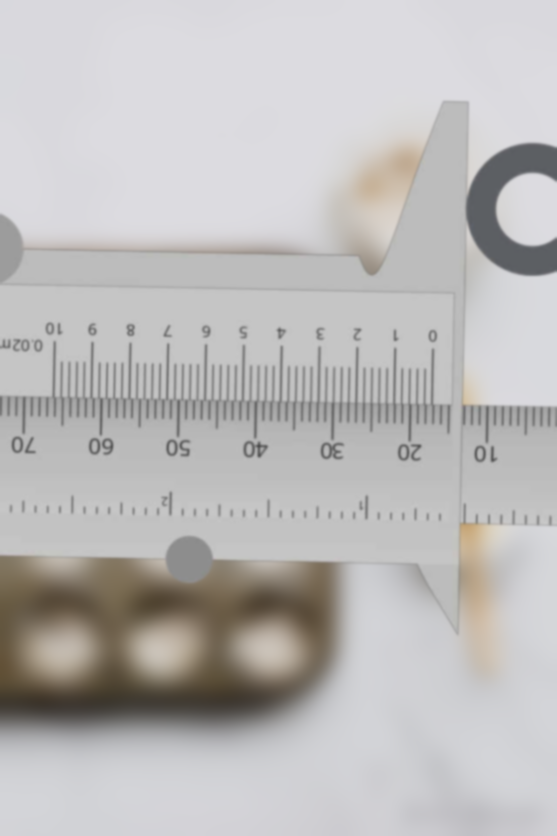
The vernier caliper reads 17.2
